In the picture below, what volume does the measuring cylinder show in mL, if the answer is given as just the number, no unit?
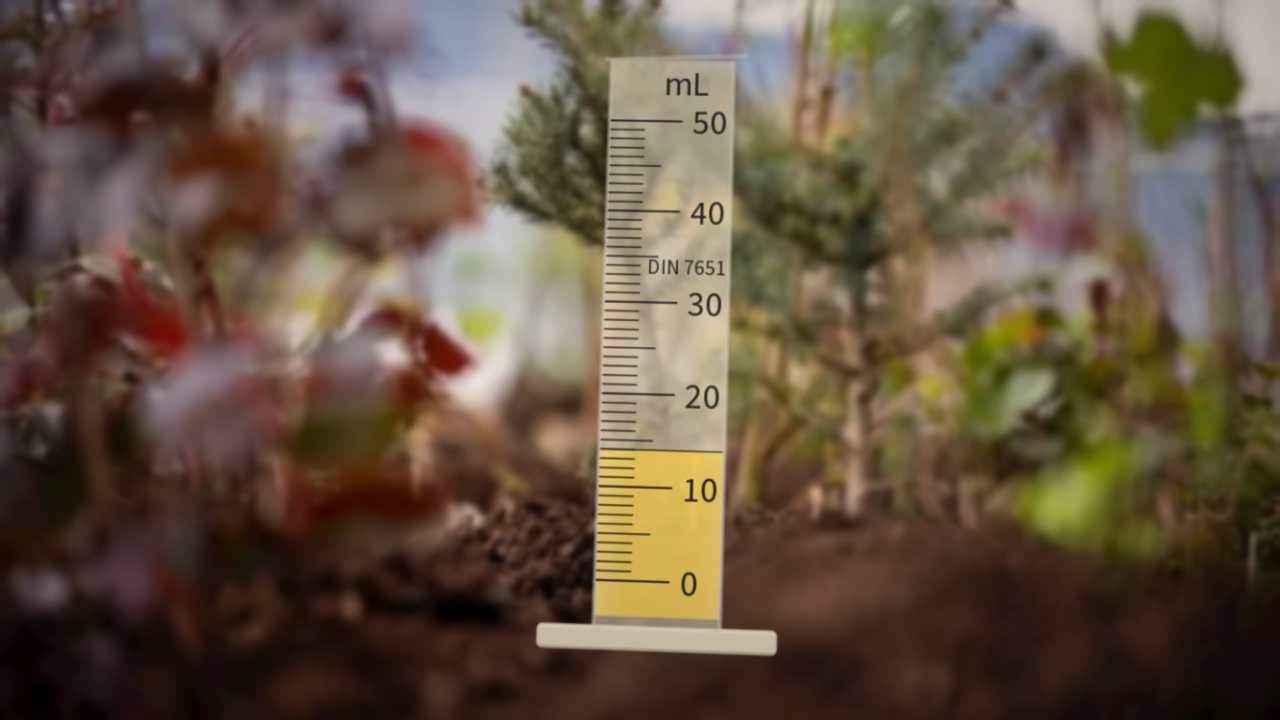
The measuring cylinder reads 14
